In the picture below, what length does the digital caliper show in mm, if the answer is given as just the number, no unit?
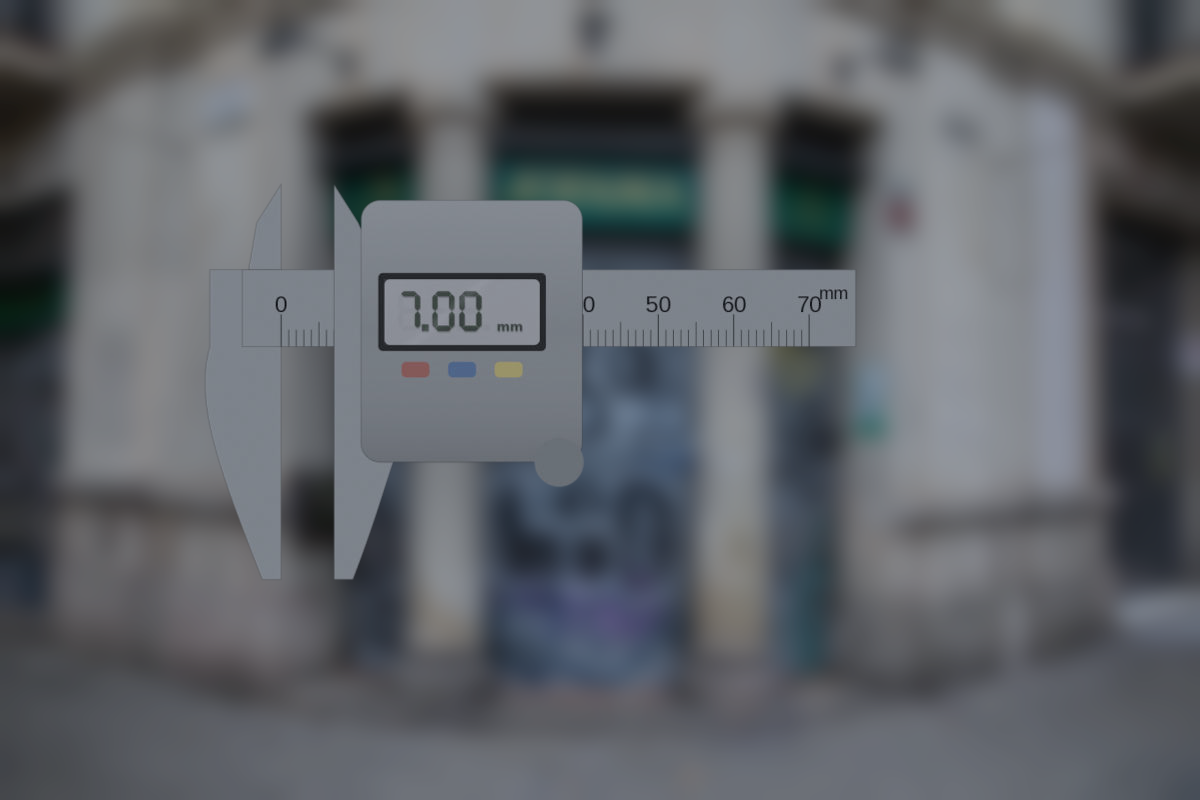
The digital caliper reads 7.00
